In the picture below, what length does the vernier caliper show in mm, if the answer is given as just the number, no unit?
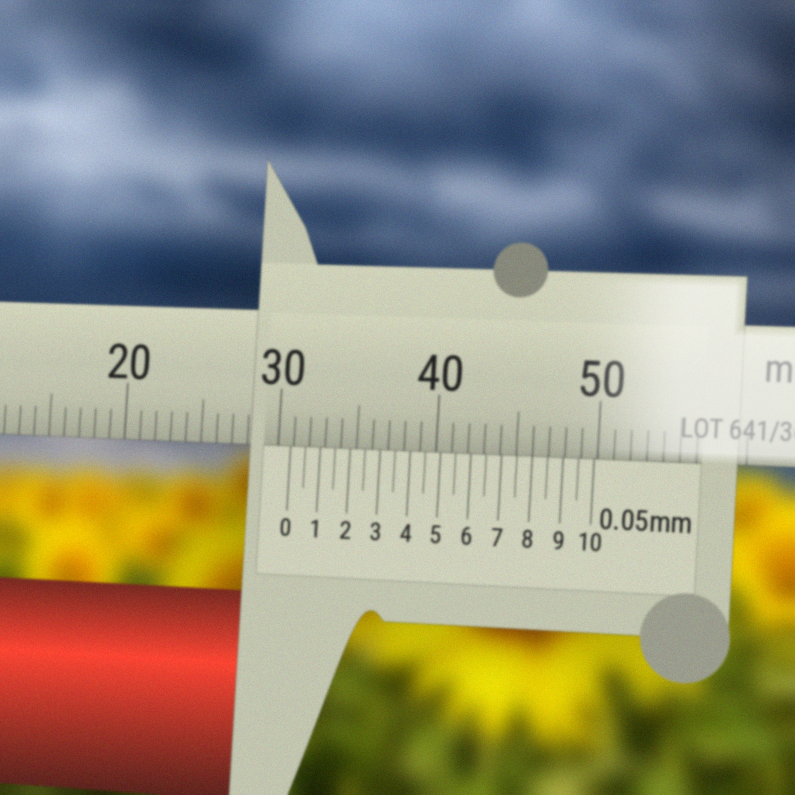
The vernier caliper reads 30.8
